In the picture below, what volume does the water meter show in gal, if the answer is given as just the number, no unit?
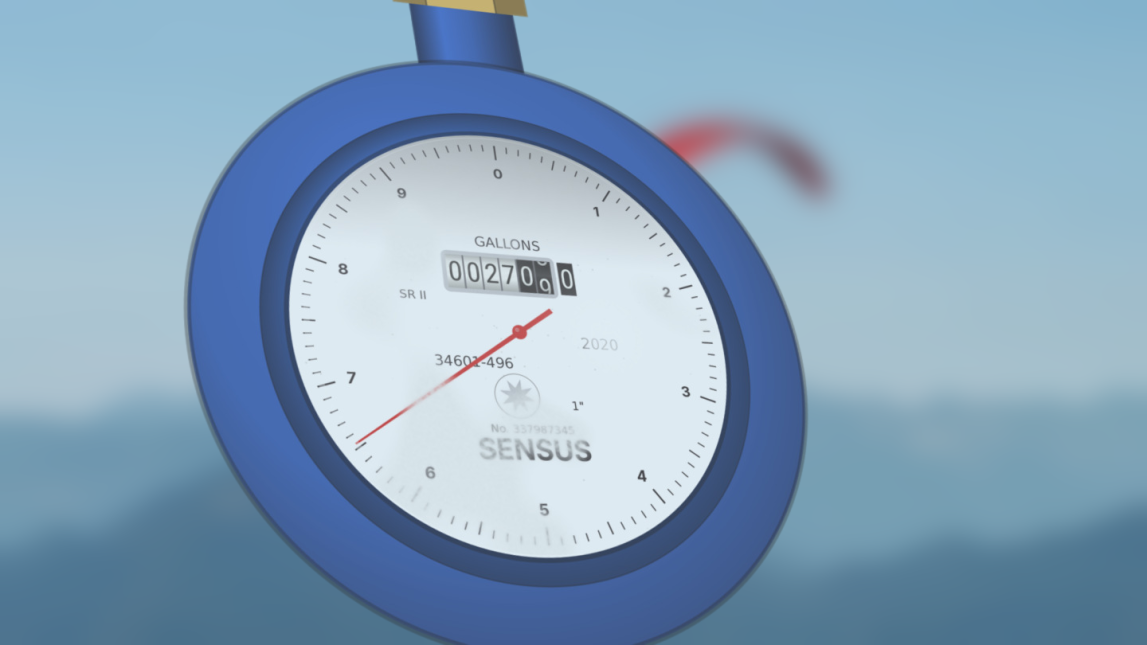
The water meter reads 27086.5
